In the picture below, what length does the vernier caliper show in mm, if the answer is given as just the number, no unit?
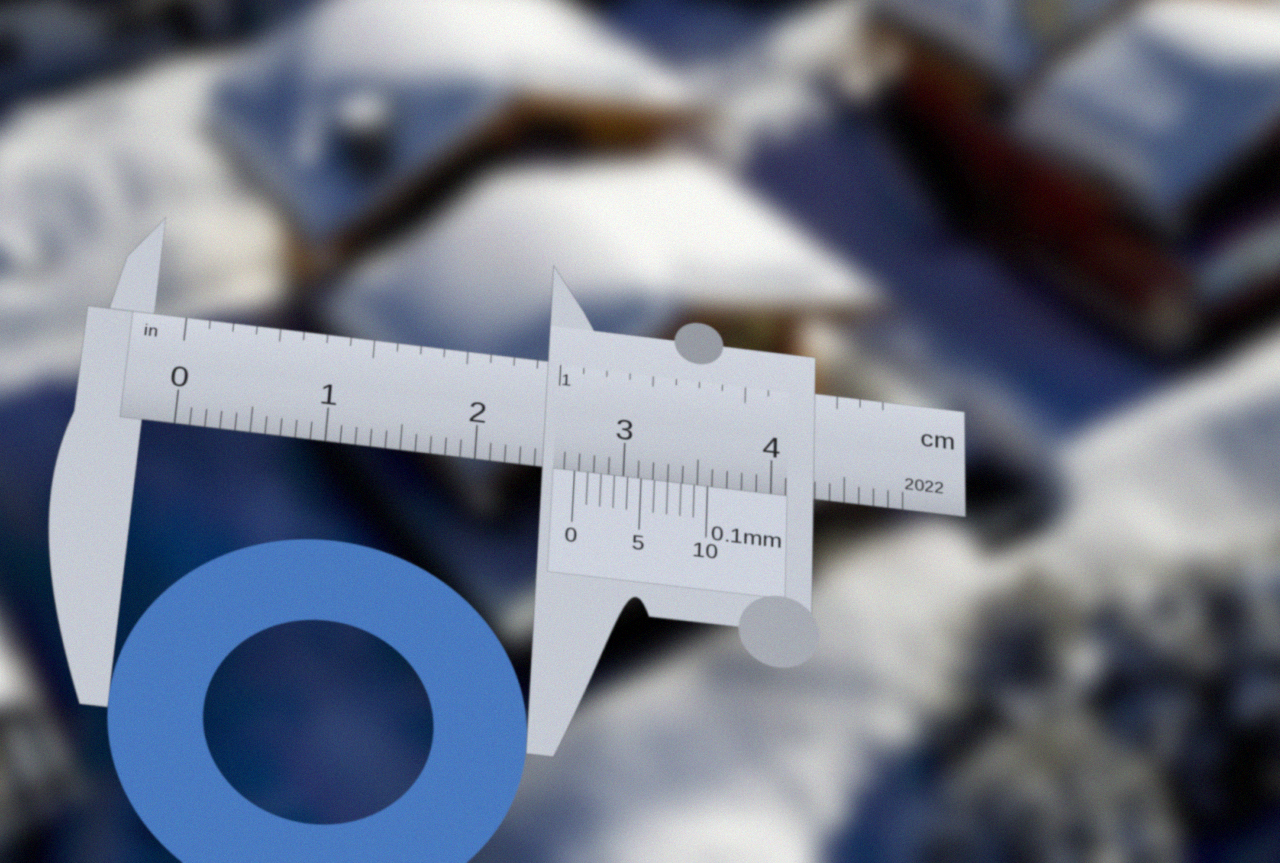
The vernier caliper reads 26.7
